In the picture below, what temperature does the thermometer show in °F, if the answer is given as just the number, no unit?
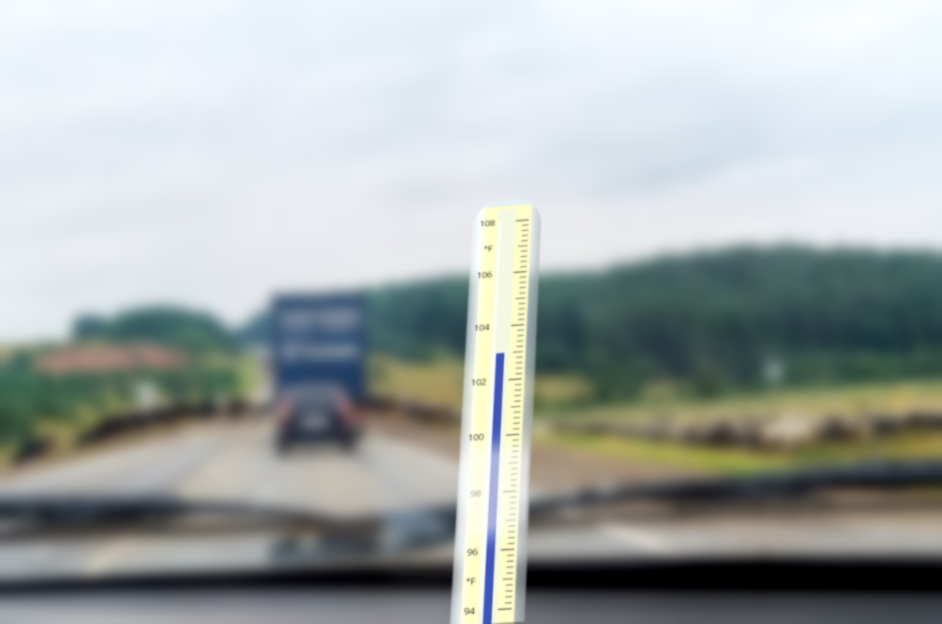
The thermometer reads 103
